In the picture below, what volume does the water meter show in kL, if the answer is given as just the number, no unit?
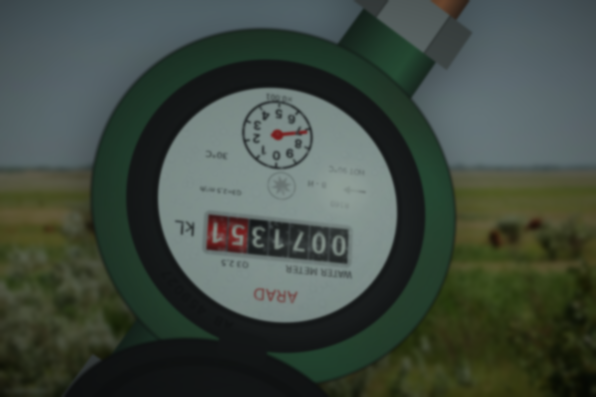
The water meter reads 713.517
